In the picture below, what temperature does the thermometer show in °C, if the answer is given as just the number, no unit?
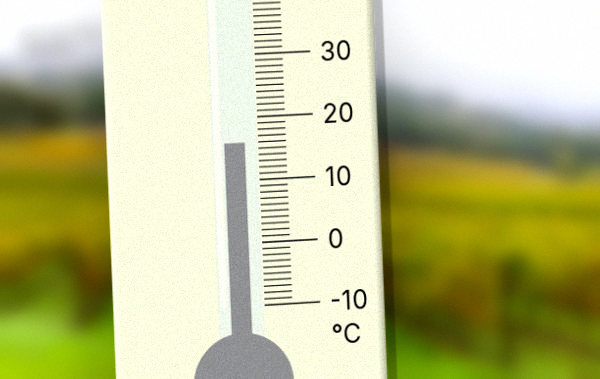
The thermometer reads 16
